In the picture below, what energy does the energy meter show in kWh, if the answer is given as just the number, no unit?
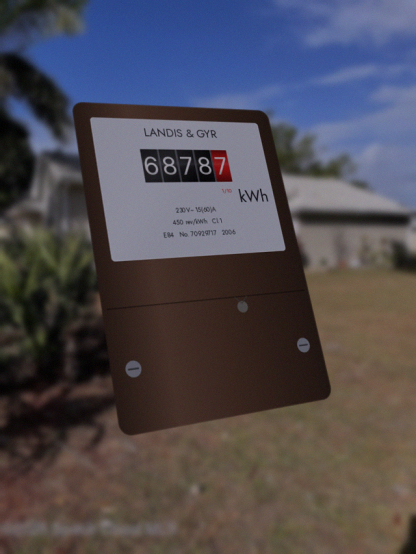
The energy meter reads 6878.7
